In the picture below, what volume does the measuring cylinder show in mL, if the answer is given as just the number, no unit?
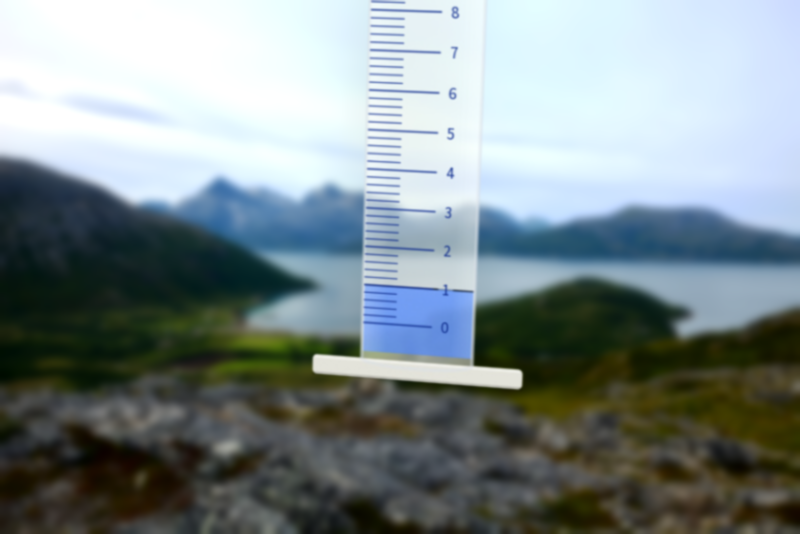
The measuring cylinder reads 1
